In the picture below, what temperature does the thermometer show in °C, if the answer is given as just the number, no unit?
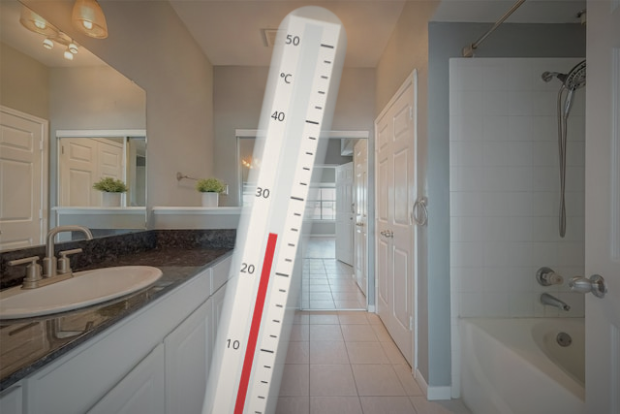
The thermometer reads 25
